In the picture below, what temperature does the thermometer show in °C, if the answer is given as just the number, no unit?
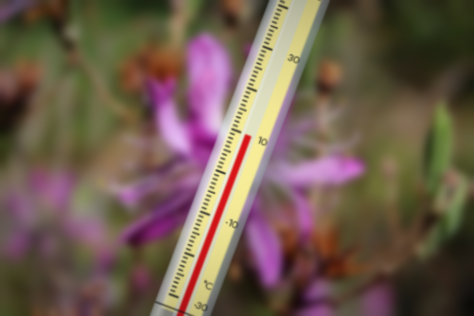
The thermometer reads 10
